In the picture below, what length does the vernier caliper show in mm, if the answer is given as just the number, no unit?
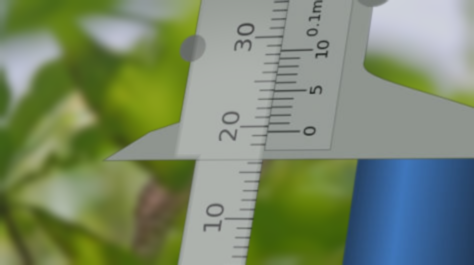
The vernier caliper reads 19.4
